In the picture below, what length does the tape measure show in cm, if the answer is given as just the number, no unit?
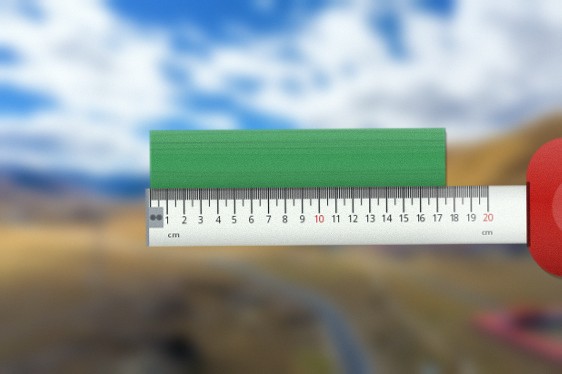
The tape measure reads 17.5
